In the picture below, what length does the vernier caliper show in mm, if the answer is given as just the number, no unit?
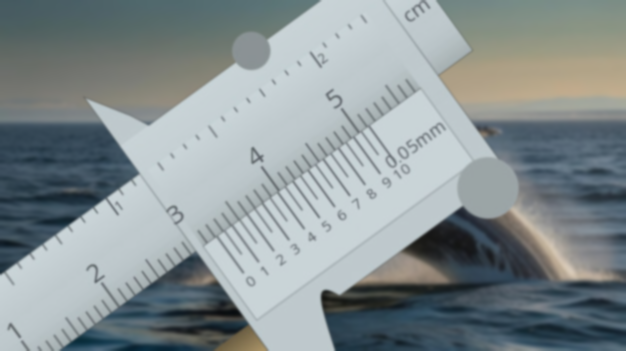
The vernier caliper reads 32.2
